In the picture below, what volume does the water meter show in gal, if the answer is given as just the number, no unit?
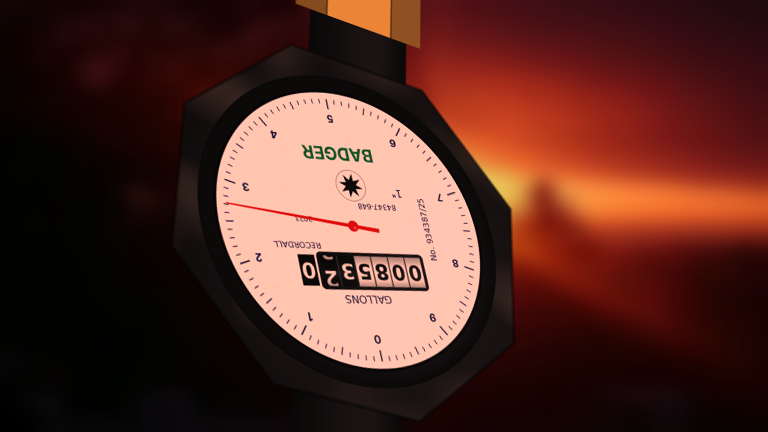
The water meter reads 85322.7
